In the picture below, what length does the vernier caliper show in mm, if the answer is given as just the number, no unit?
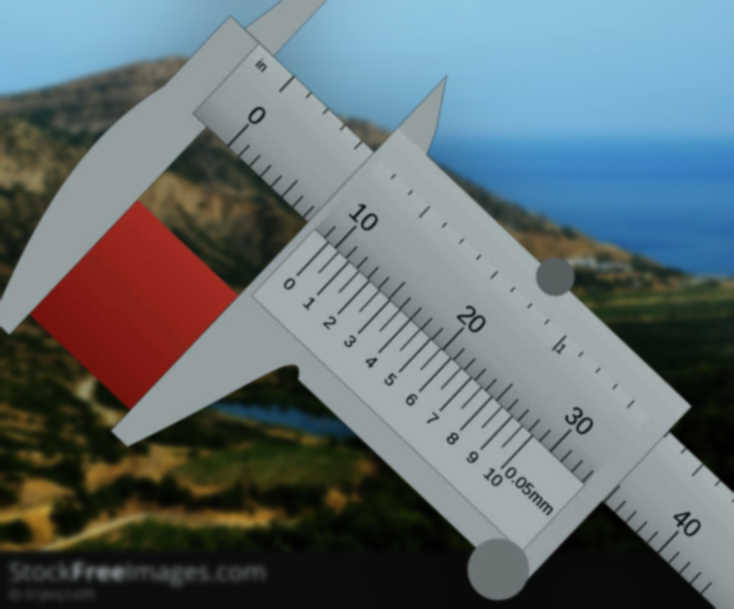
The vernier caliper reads 9.4
